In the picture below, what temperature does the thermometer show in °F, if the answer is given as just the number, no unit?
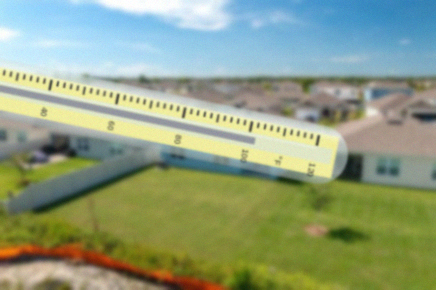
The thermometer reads 102
